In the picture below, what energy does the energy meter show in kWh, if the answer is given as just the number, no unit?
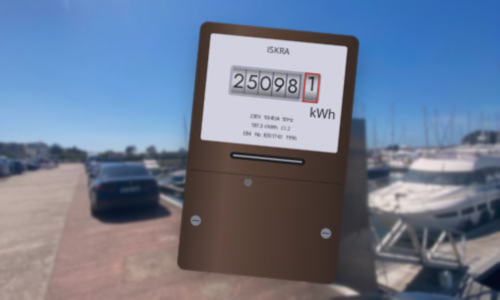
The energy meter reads 25098.1
